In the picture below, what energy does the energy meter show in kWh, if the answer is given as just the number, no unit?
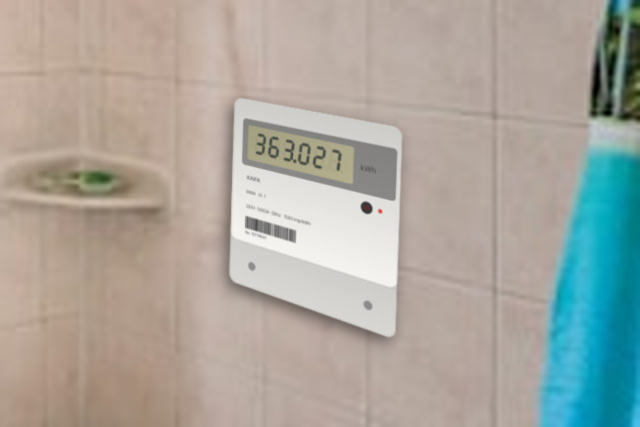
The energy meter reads 363.027
